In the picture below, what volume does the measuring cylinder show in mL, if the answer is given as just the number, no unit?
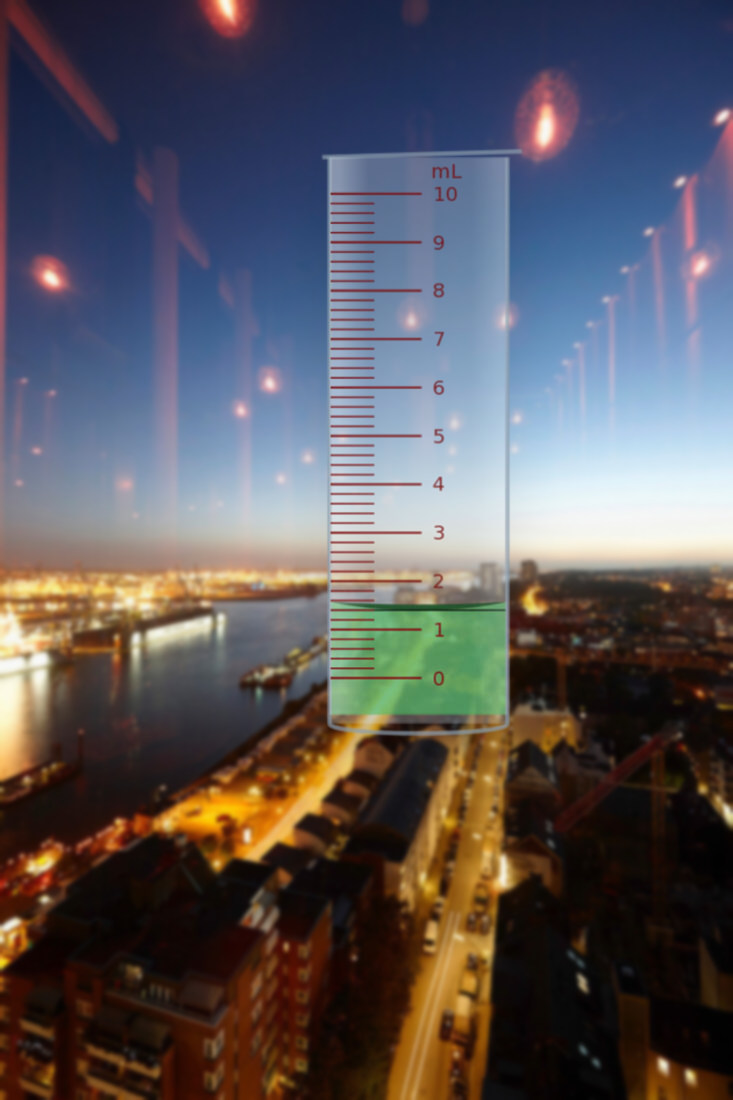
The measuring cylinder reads 1.4
